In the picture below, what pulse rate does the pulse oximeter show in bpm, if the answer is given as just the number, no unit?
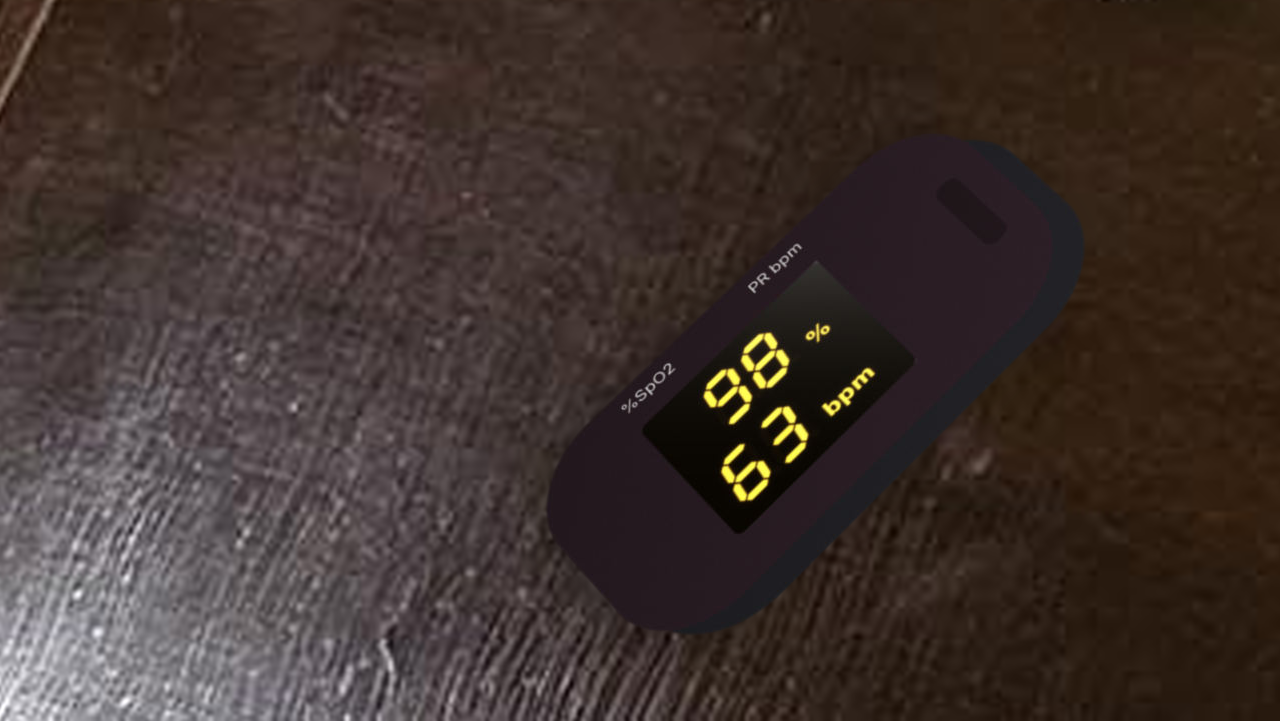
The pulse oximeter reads 63
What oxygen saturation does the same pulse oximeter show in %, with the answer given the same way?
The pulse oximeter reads 98
